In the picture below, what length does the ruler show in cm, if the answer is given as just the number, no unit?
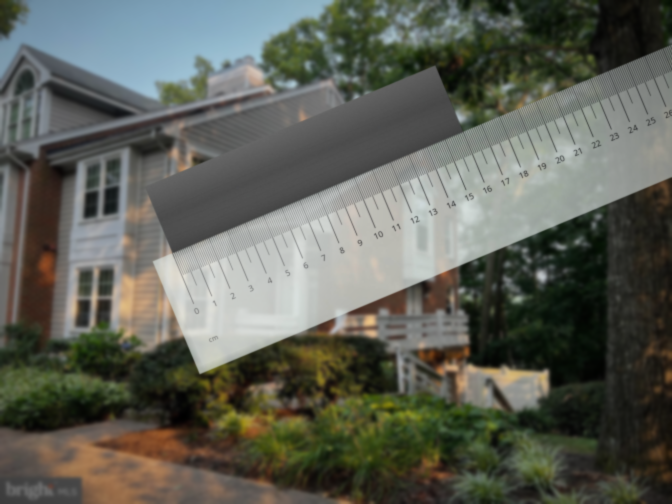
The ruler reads 16
